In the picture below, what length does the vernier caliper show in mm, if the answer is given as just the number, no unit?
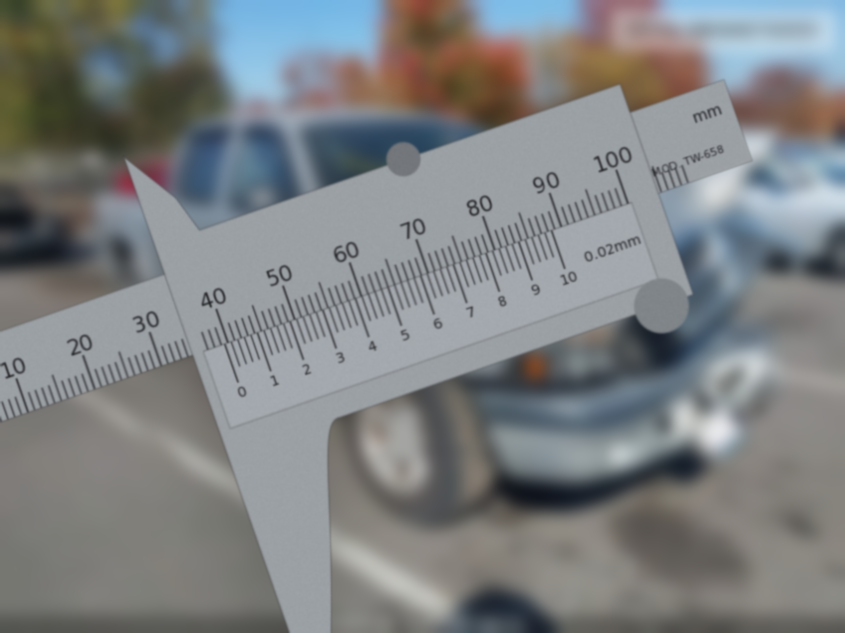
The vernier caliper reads 39.5
